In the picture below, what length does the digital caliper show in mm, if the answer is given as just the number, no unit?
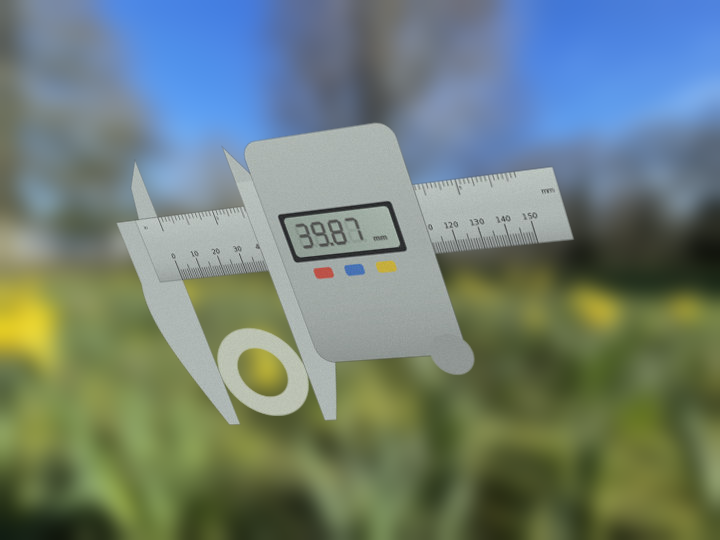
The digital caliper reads 39.87
